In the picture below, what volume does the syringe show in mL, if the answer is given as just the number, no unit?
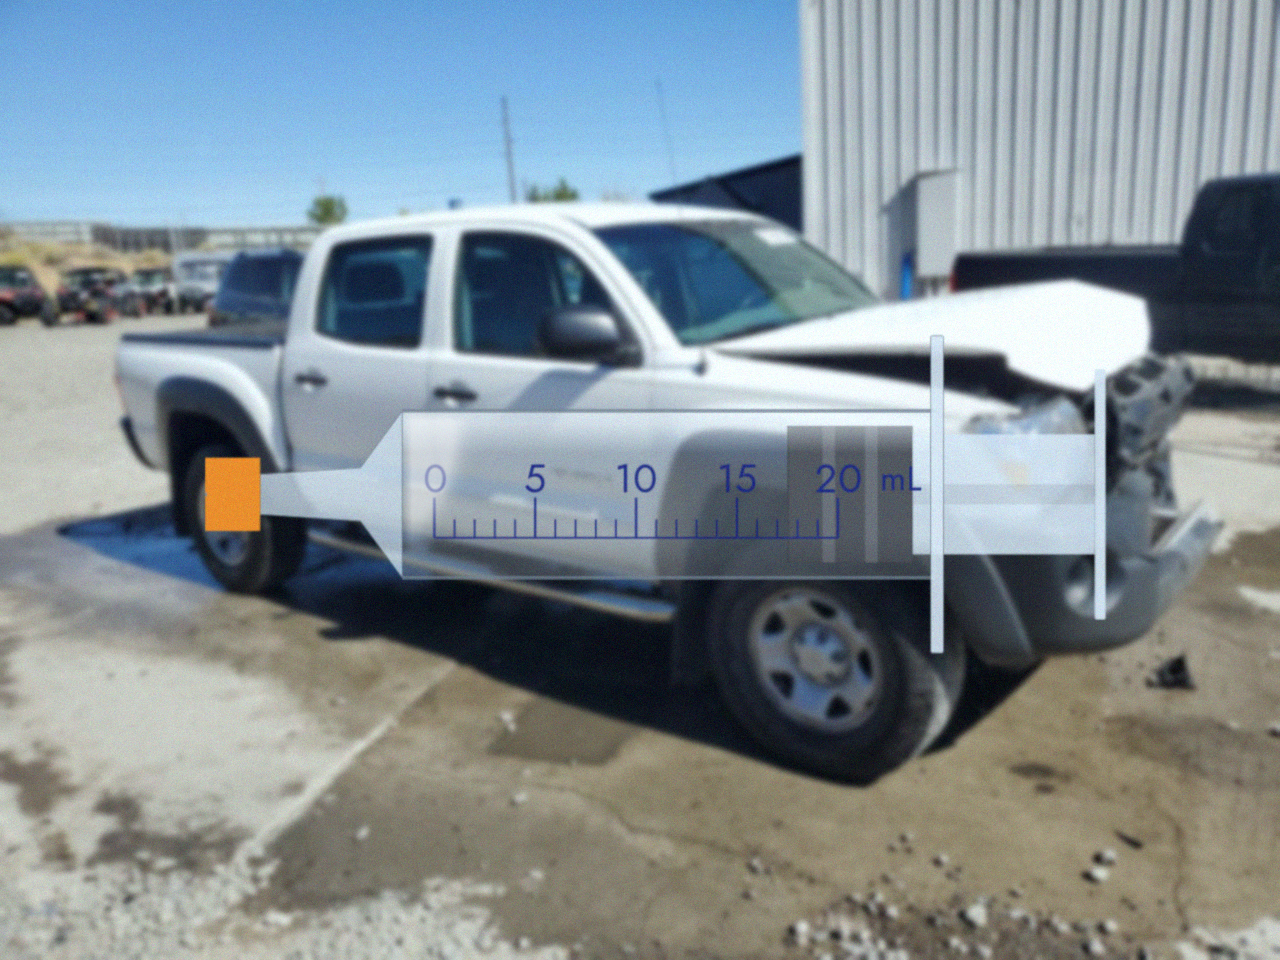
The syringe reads 17.5
